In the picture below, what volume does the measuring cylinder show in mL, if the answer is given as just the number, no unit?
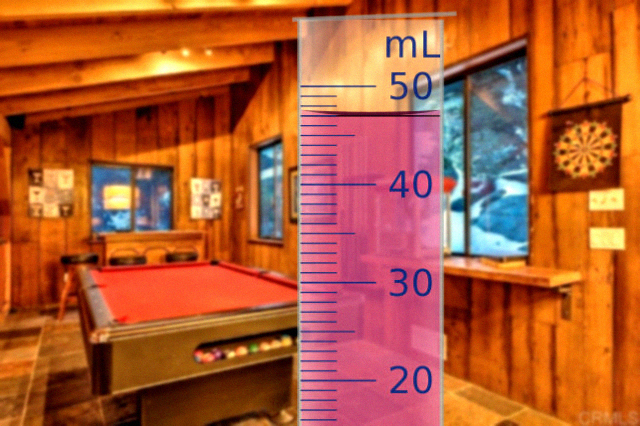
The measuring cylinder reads 47
